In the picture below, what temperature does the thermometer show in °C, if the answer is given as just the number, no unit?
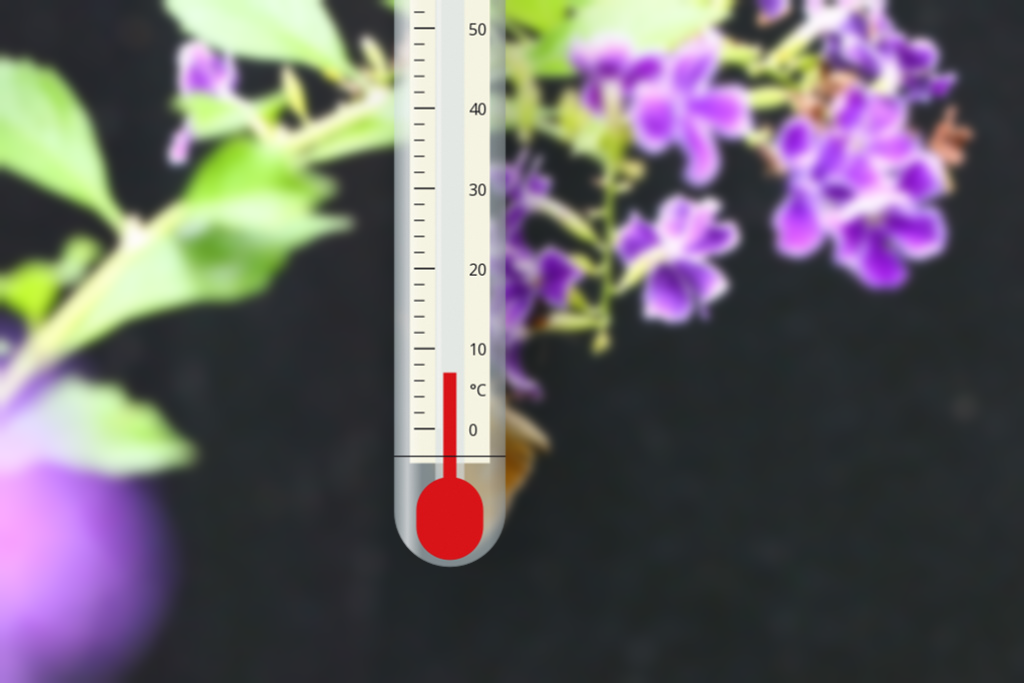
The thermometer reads 7
